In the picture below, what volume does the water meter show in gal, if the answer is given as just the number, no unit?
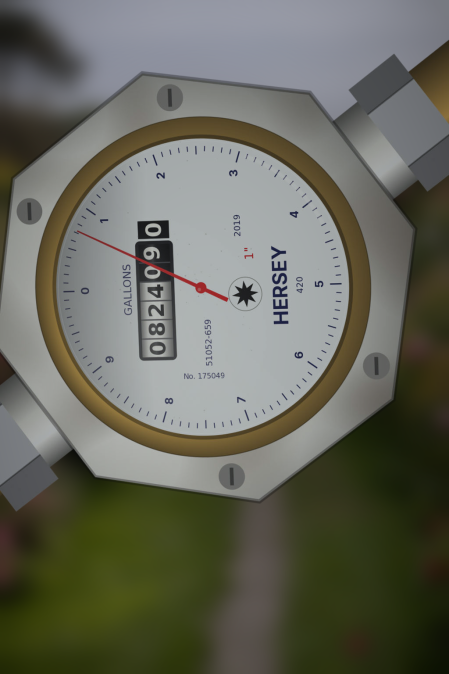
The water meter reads 824090.7
